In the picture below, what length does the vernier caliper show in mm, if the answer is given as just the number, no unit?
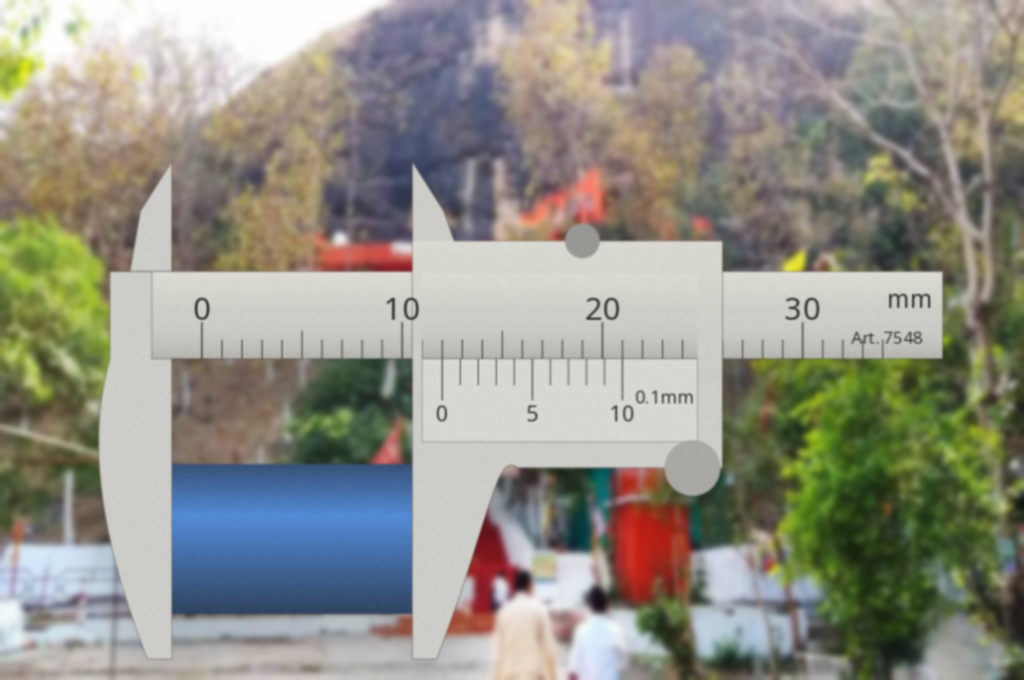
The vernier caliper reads 12.0
